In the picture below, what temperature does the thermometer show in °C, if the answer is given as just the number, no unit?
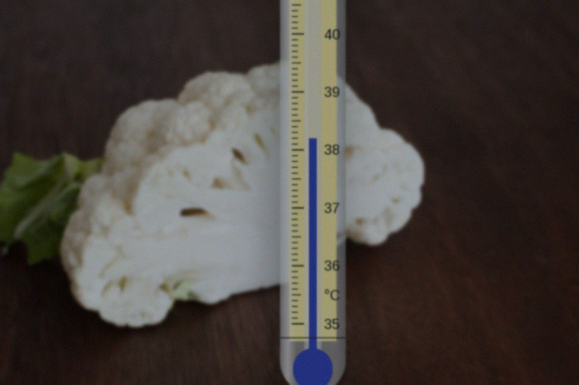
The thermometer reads 38.2
